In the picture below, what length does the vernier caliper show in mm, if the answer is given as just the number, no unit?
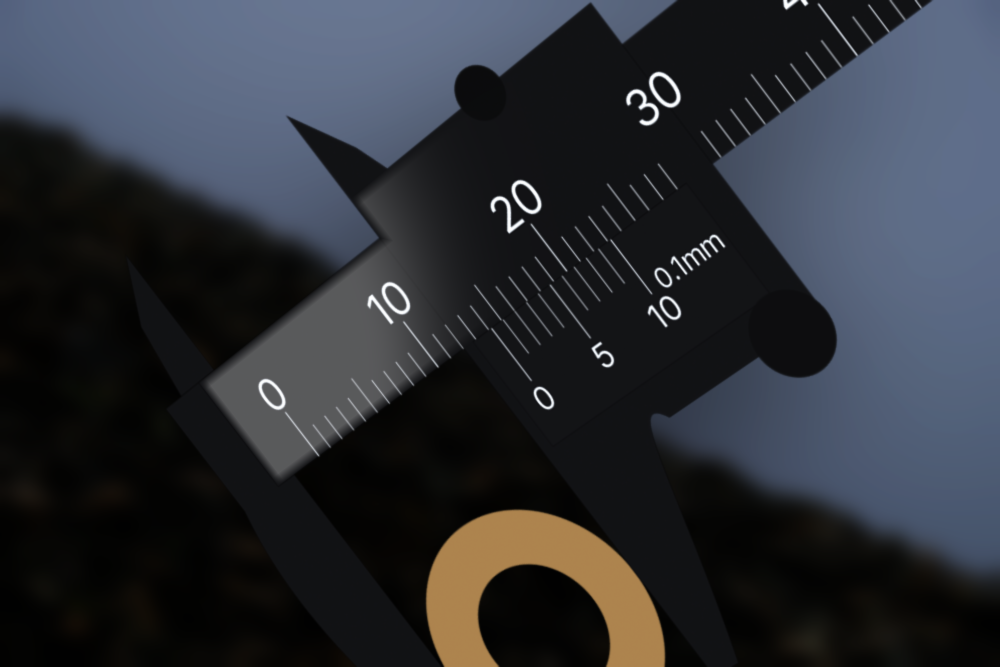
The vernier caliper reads 14.2
